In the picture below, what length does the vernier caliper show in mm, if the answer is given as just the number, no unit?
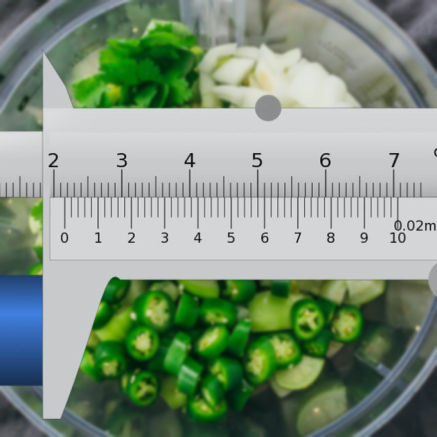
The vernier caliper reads 21.6
